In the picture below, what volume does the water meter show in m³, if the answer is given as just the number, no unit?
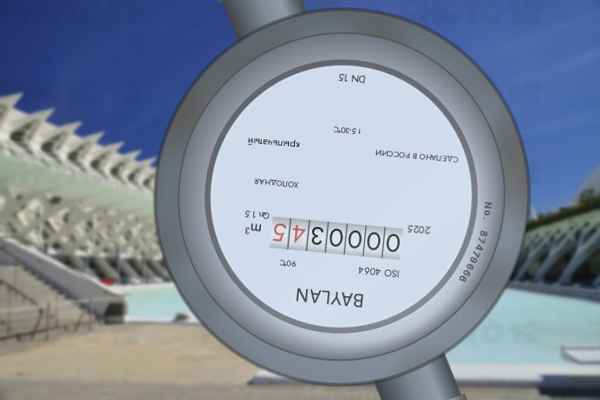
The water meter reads 3.45
